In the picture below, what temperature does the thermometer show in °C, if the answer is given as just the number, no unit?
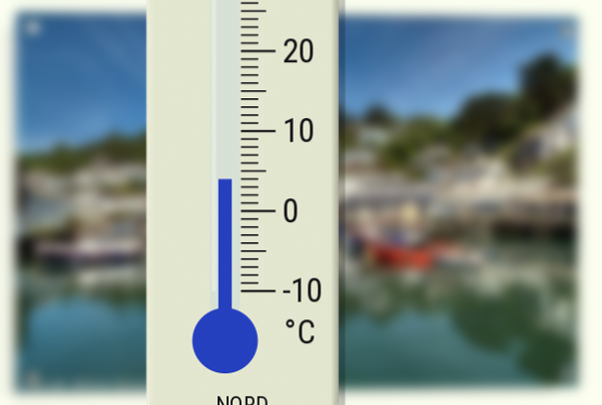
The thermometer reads 4
